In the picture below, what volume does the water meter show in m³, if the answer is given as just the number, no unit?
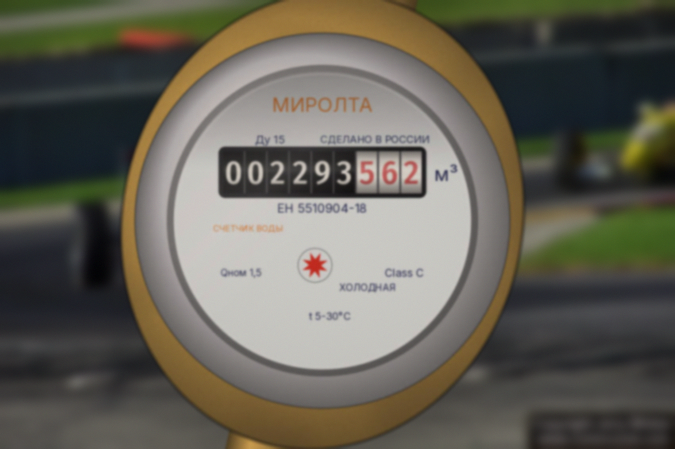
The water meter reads 2293.562
